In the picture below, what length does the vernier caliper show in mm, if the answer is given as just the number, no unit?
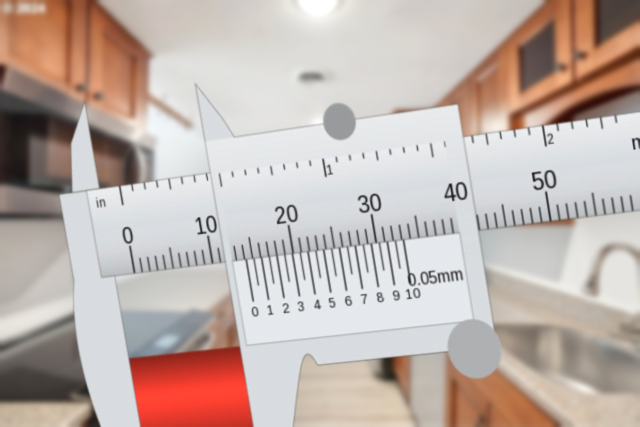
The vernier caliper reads 14.2
